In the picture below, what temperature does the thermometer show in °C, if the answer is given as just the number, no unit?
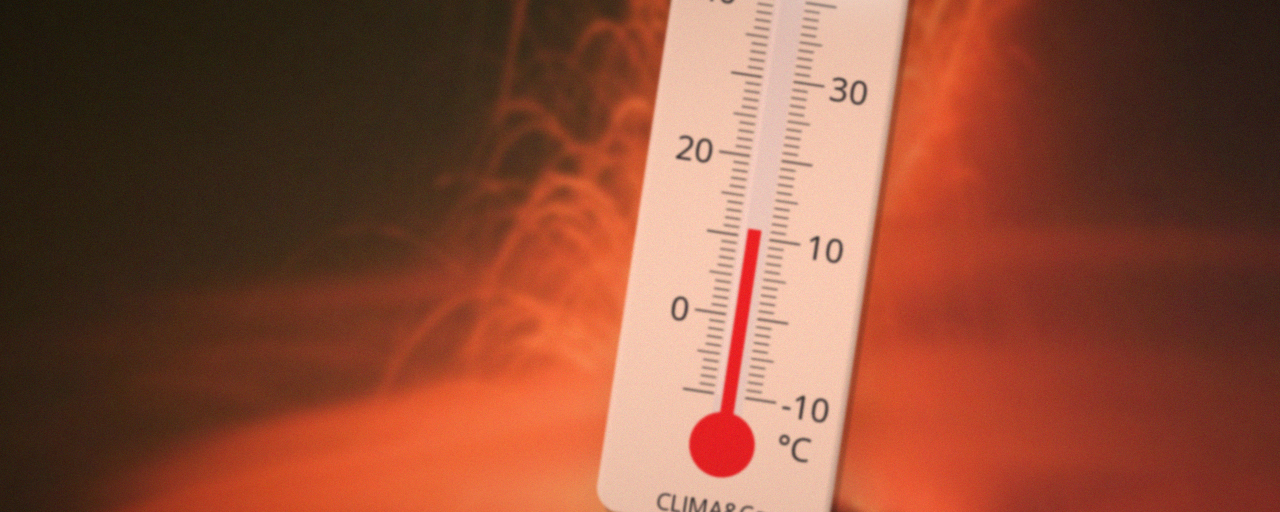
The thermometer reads 11
